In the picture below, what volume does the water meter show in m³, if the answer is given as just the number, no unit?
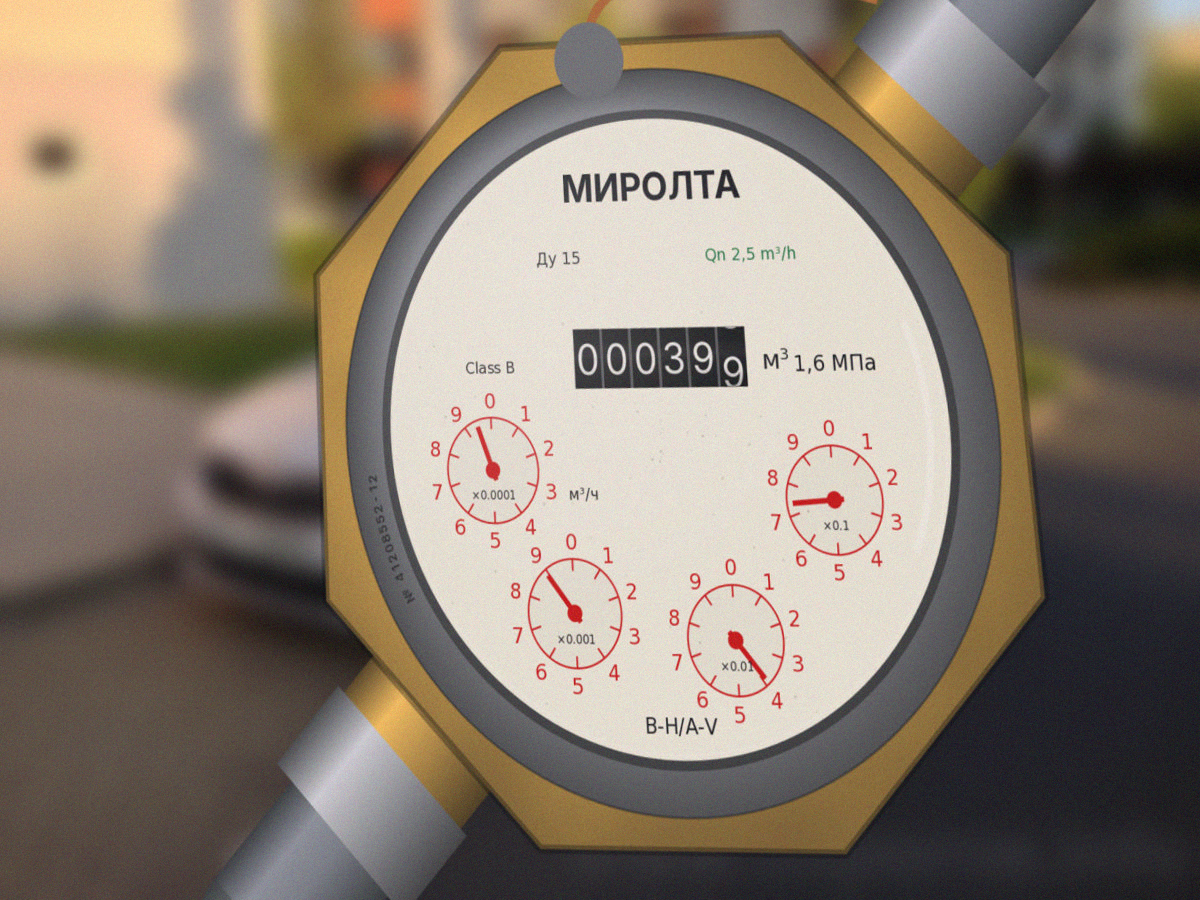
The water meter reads 398.7389
